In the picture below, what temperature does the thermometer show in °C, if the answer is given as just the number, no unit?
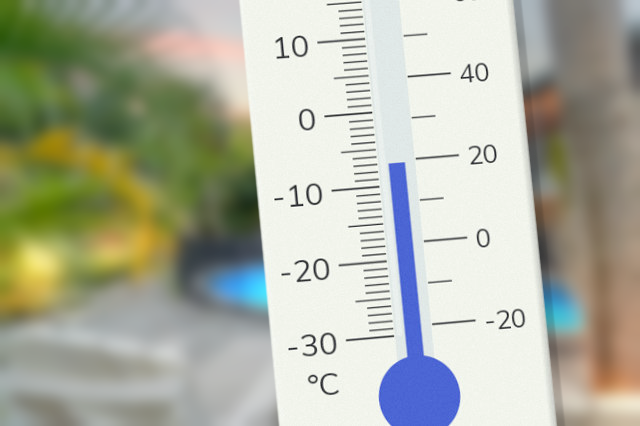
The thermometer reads -7
